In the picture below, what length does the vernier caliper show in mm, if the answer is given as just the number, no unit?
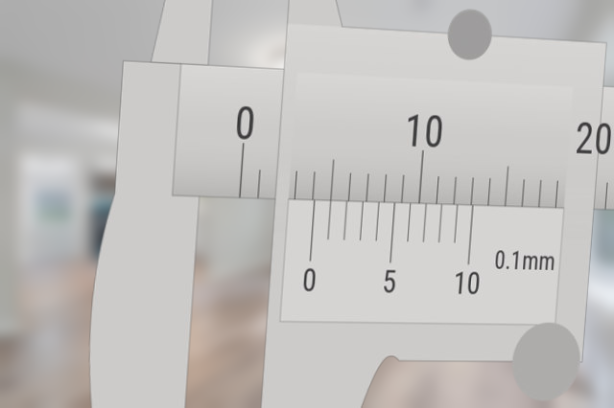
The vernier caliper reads 4.1
